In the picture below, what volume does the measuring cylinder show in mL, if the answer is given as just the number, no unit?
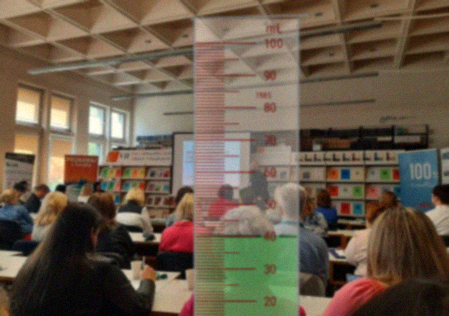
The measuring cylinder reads 40
